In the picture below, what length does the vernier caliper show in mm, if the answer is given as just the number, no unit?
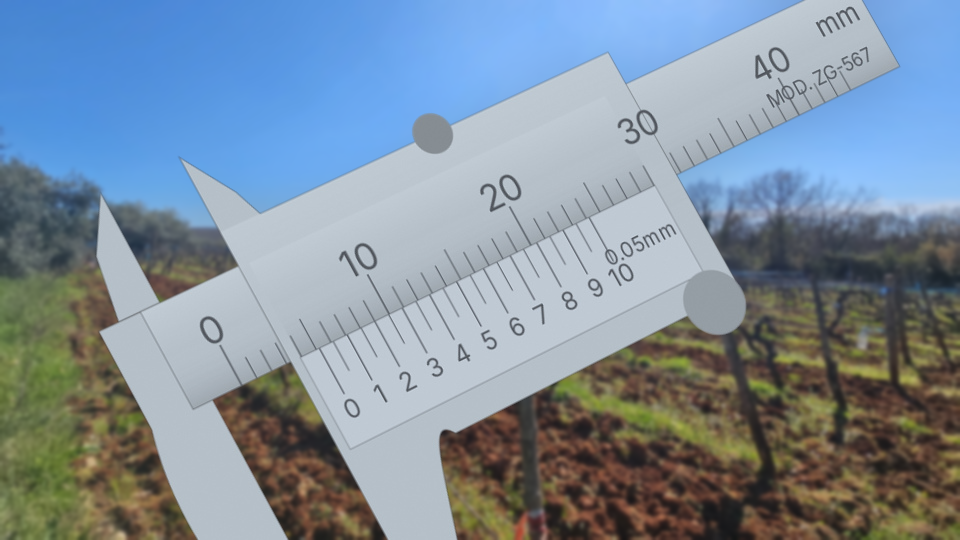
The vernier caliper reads 5.2
